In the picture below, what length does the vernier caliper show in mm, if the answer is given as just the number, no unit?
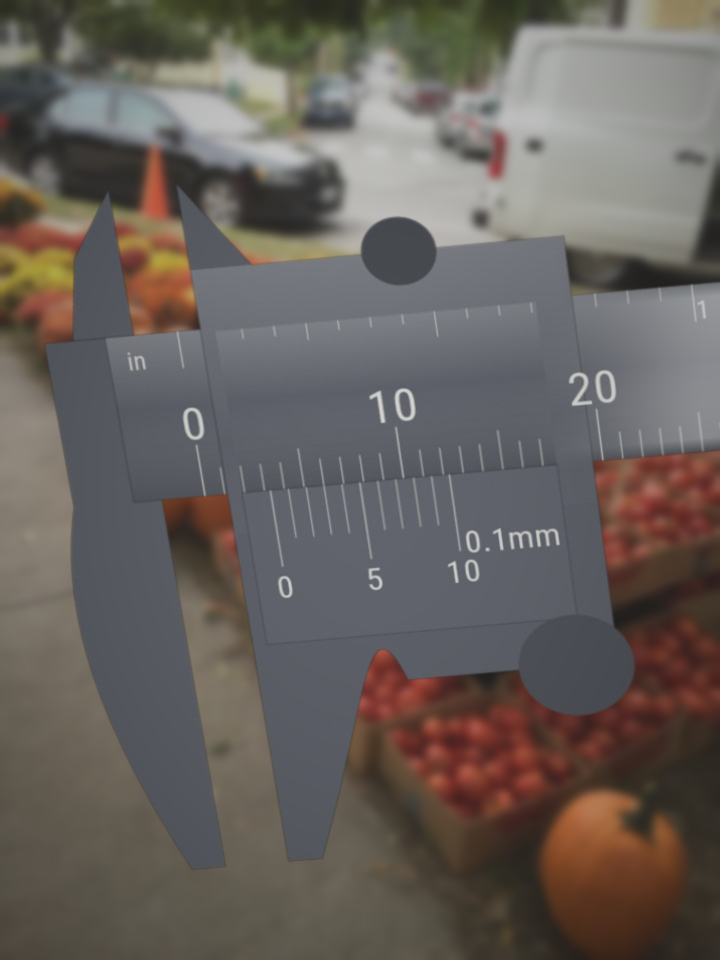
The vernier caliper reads 3.3
